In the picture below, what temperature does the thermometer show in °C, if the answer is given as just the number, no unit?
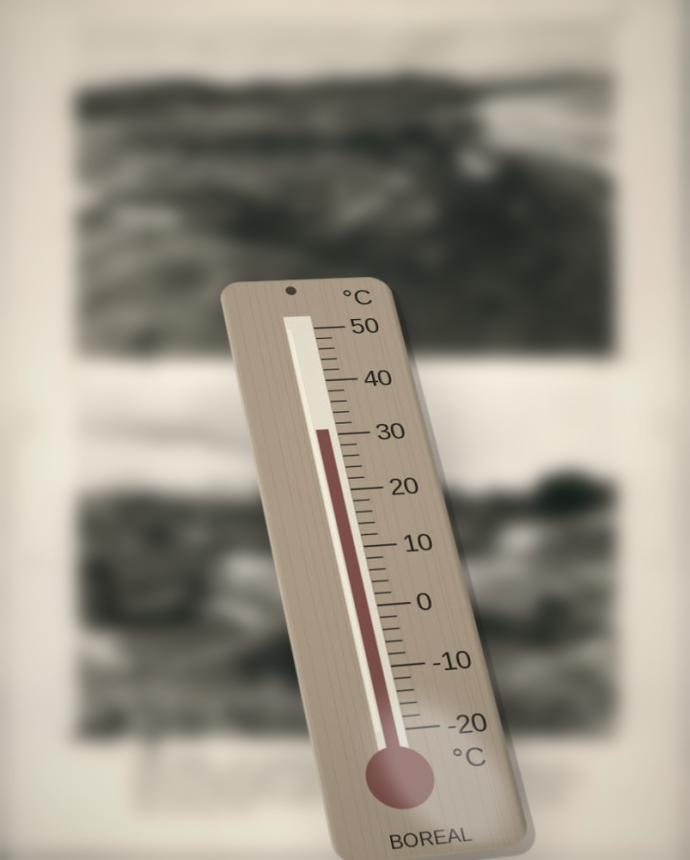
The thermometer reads 31
